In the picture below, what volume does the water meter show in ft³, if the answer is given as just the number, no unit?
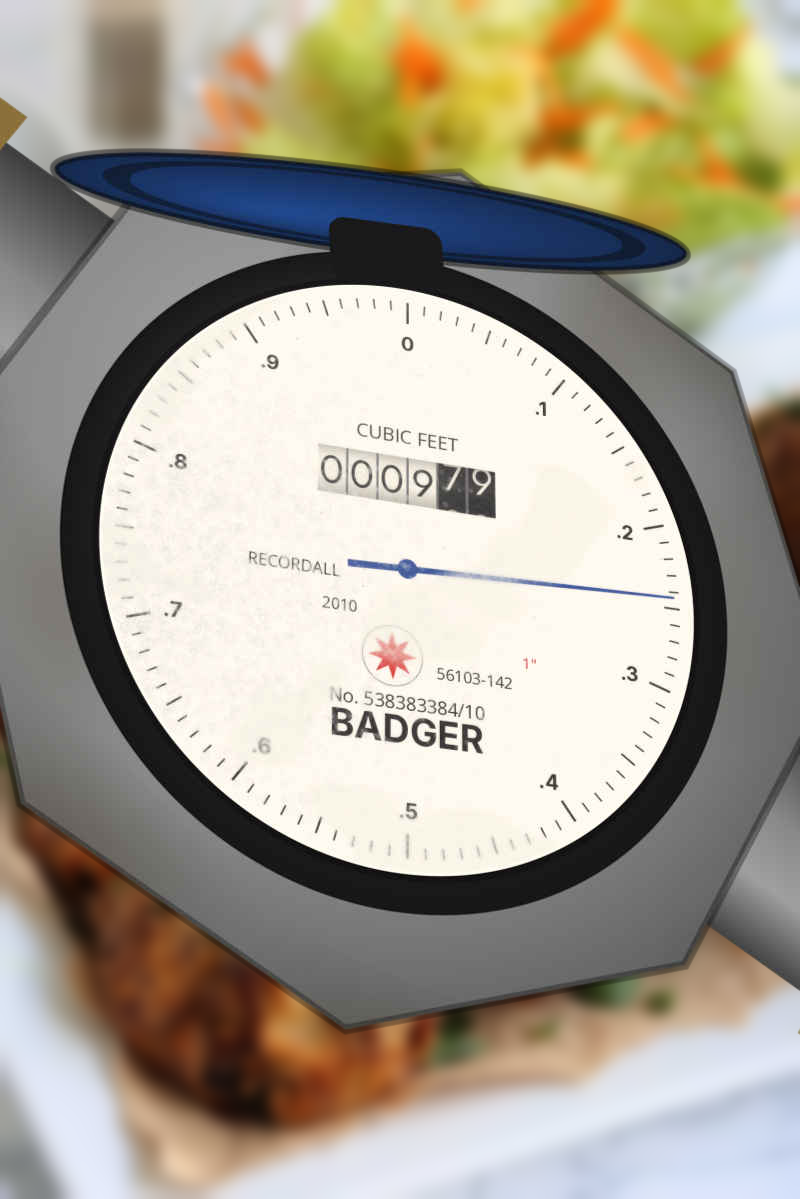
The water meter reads 979.24
